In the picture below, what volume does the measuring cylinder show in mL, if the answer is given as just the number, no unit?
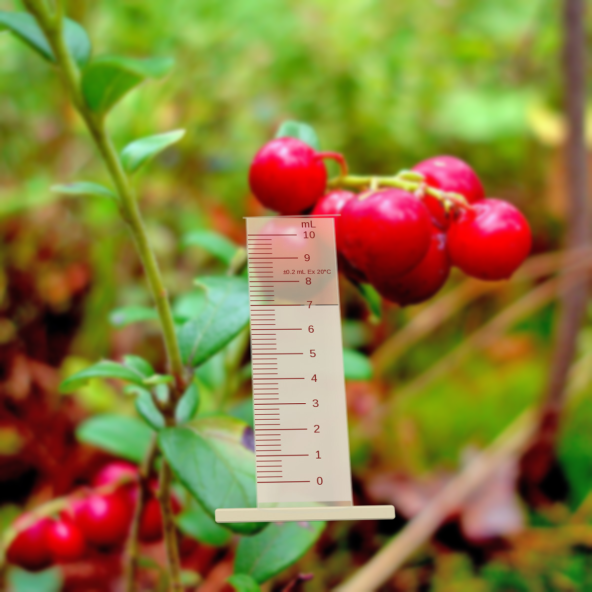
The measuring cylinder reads 7
